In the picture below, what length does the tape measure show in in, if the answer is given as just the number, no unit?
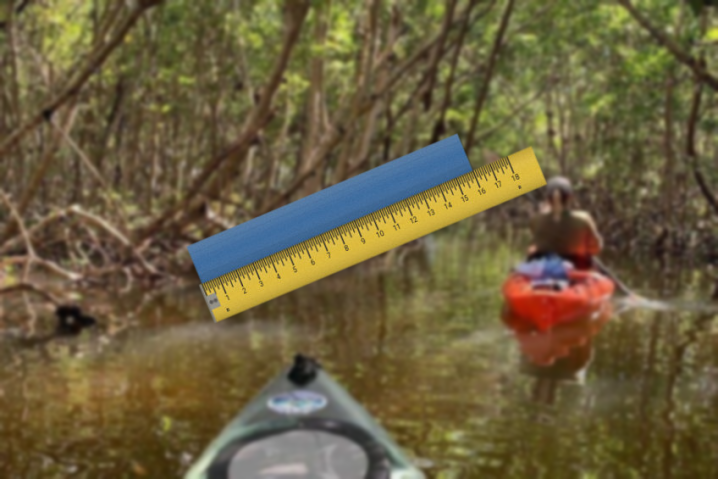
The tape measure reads 16
